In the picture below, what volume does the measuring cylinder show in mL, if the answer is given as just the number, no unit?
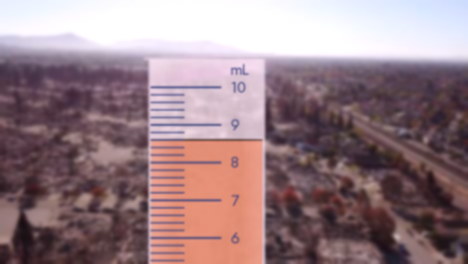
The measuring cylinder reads 8.6
